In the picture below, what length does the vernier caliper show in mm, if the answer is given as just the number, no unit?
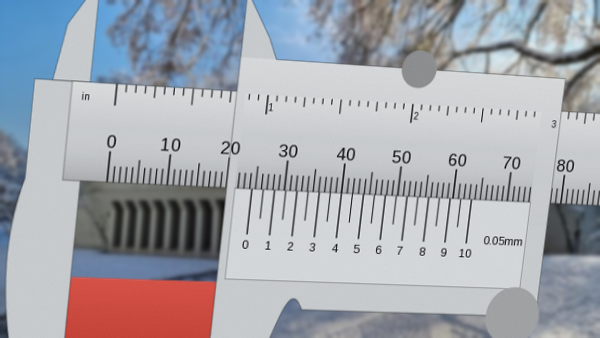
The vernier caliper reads 24.4
